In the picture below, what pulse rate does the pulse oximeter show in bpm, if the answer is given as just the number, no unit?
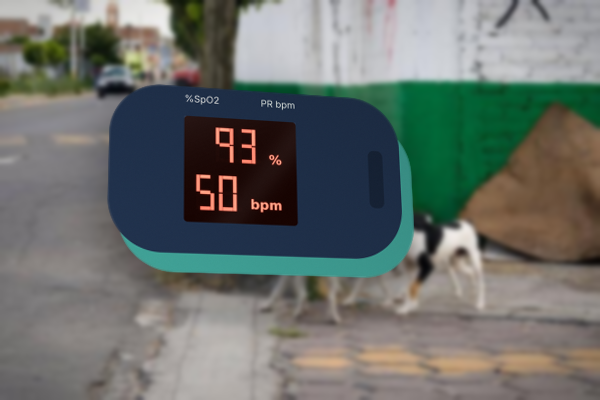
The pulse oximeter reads 50
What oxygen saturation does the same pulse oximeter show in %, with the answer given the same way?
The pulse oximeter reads 93
